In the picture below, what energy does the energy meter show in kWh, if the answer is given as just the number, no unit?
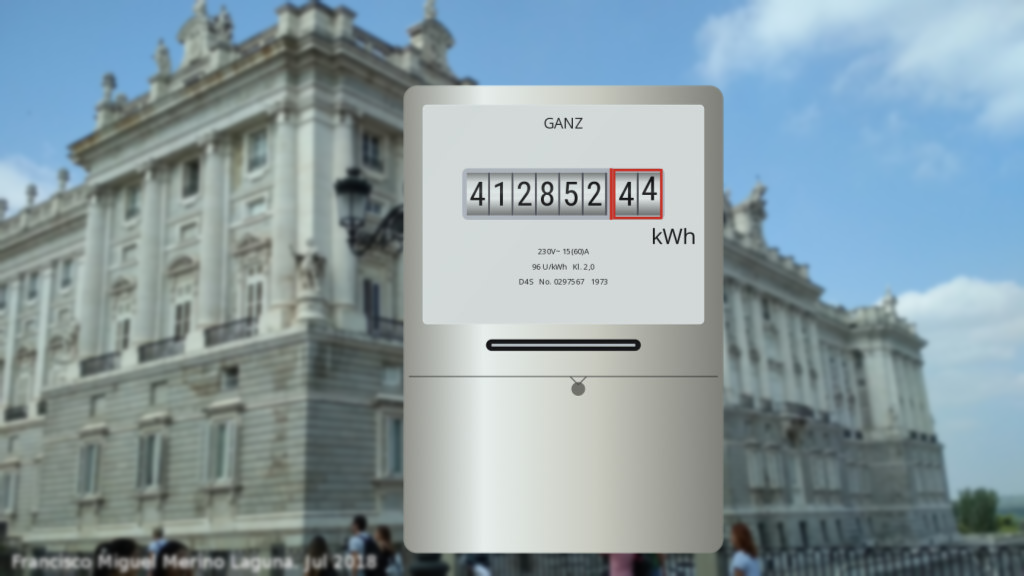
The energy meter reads 412852.44
